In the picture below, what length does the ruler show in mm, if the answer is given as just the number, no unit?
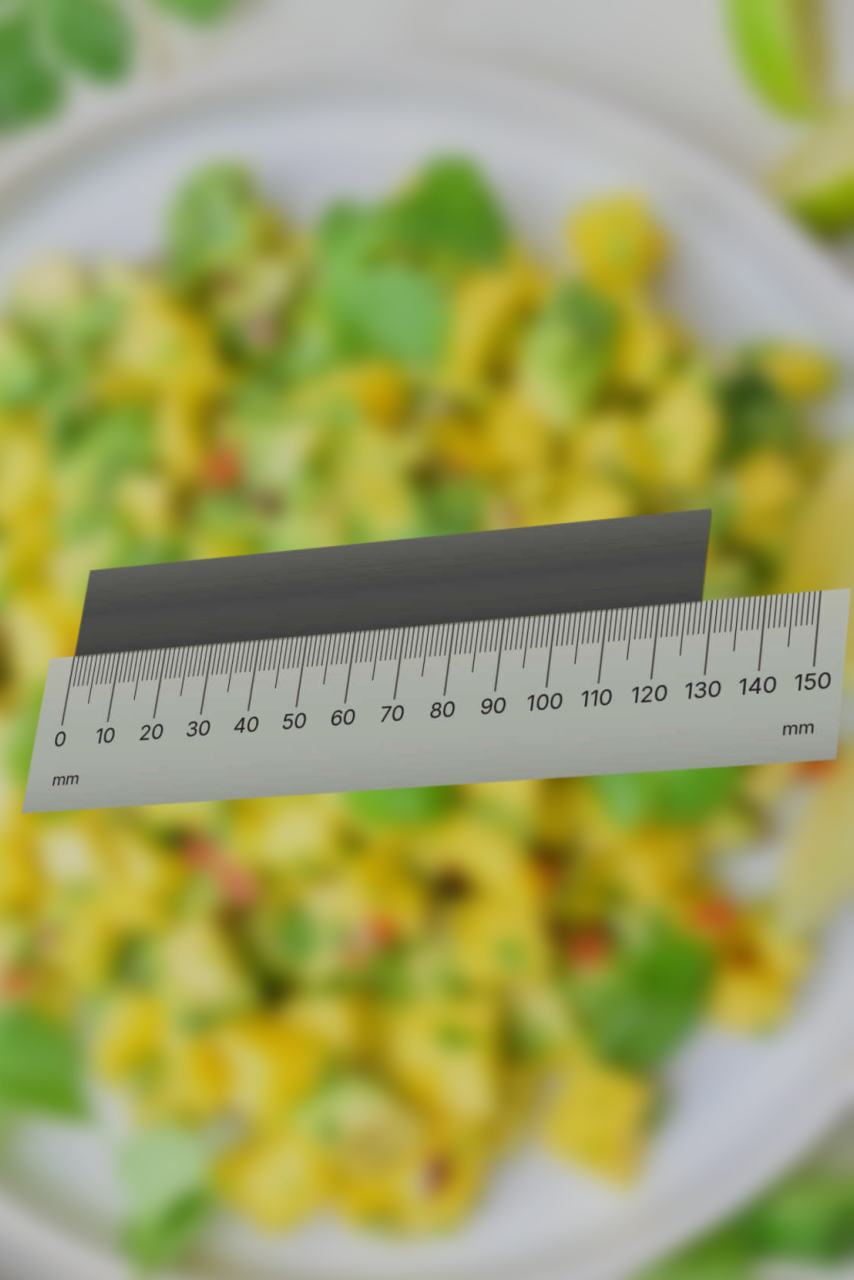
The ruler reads 128
